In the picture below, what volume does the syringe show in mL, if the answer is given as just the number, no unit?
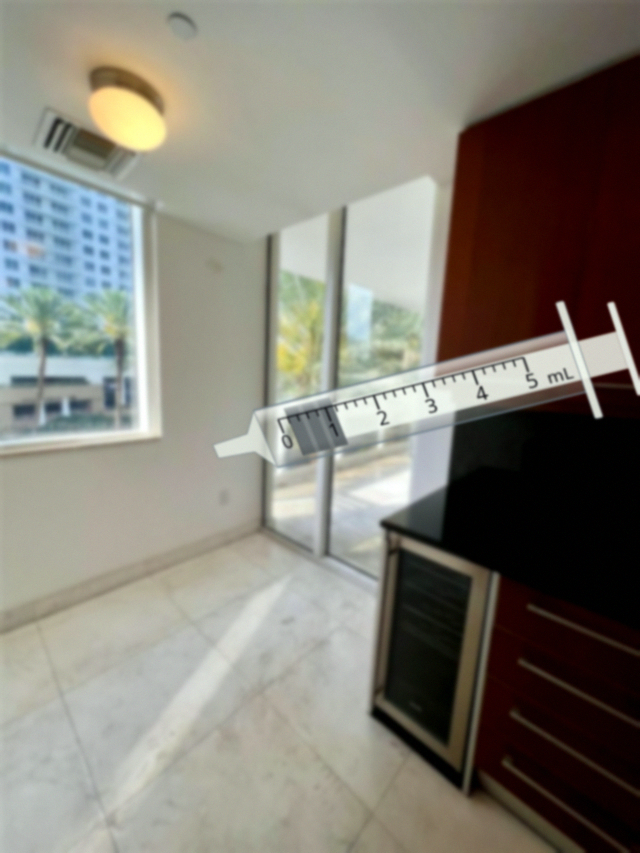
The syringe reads 0.2
